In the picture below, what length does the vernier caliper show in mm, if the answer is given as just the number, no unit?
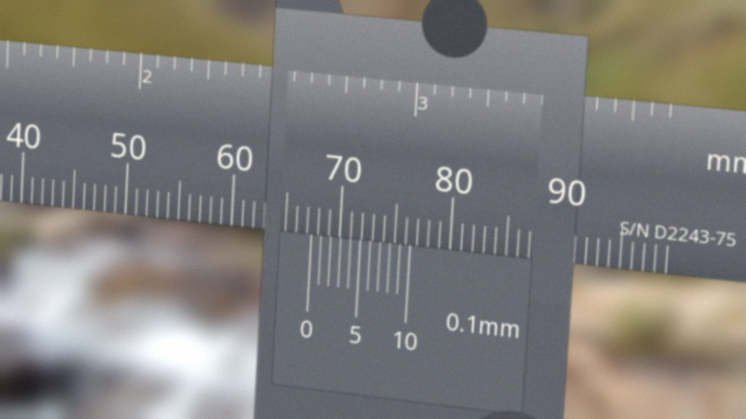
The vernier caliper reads 67.4
